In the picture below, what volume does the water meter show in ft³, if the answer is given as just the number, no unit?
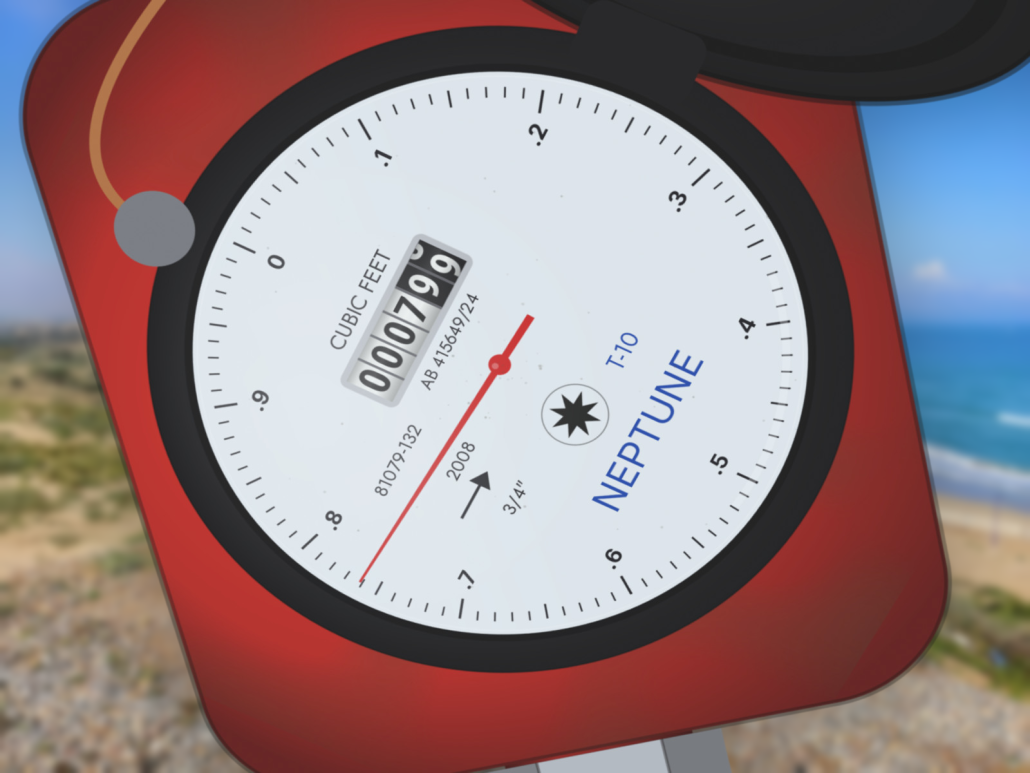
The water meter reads 798.76
